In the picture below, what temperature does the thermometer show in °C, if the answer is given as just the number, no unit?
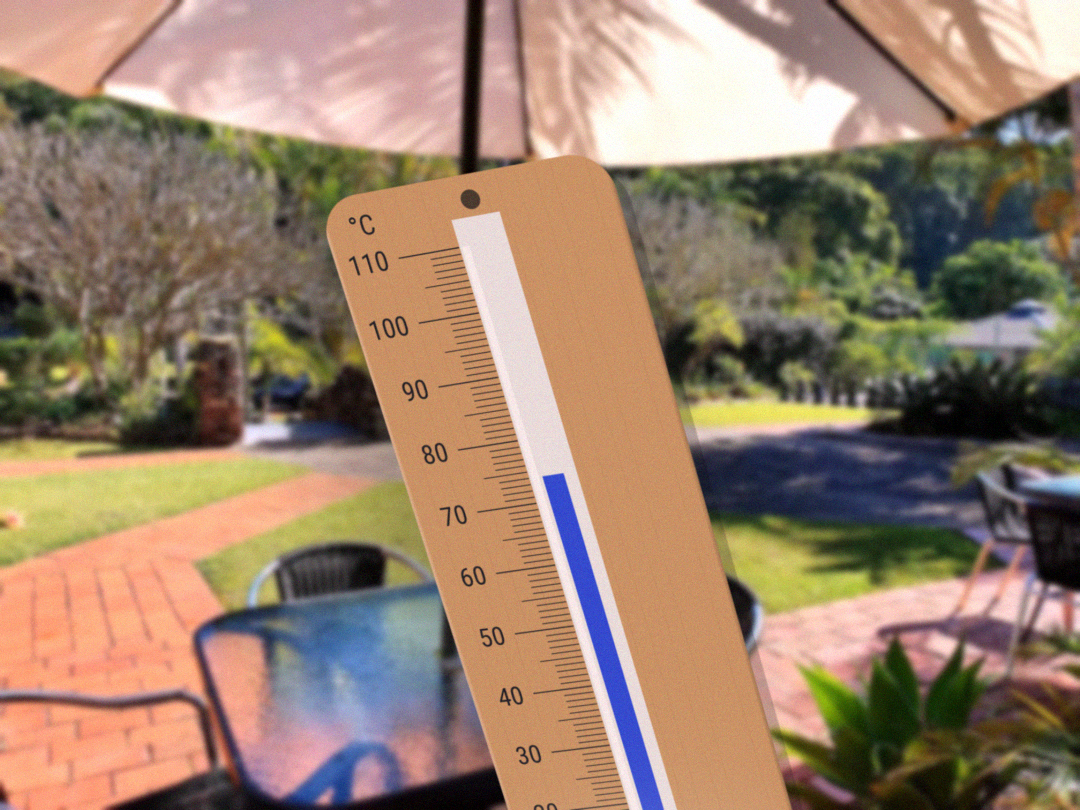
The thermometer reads 74
